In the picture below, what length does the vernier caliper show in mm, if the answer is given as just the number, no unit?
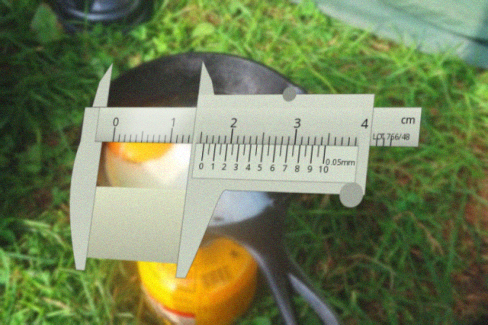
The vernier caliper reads 15.6
